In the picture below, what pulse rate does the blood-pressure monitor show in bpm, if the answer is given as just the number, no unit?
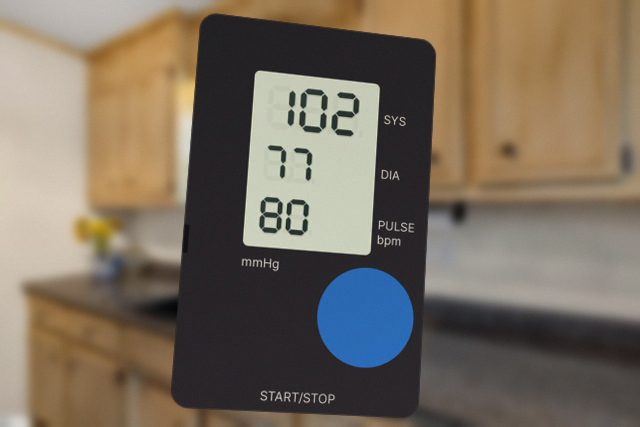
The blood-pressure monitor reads 80
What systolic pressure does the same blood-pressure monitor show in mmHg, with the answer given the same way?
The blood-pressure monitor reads 102
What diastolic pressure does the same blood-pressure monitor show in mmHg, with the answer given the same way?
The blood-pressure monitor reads 77
